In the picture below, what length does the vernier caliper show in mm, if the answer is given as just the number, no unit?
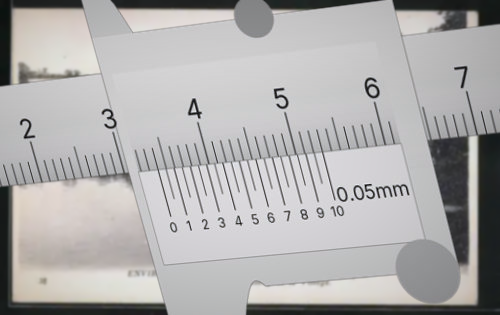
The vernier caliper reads 34.0
